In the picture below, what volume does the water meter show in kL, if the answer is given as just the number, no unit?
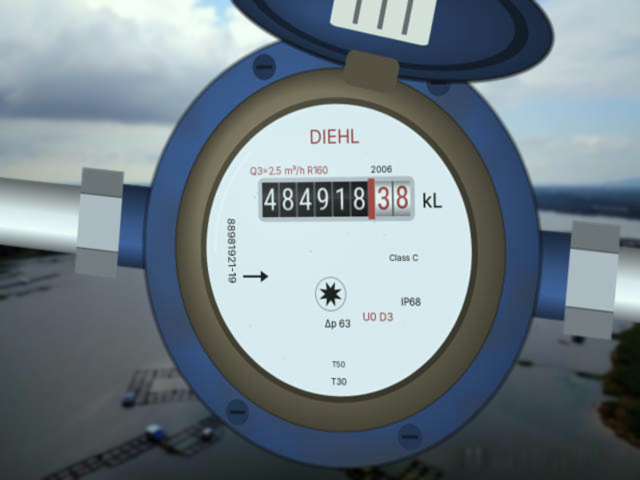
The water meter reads 484918.38
